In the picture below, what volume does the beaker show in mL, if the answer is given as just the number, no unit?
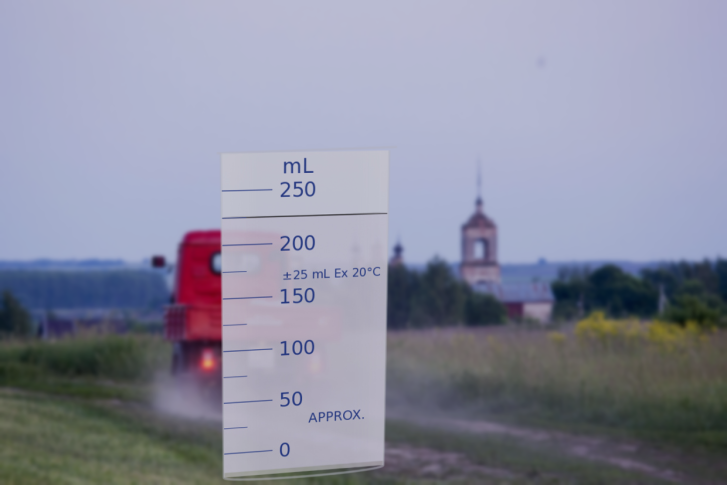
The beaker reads 225
